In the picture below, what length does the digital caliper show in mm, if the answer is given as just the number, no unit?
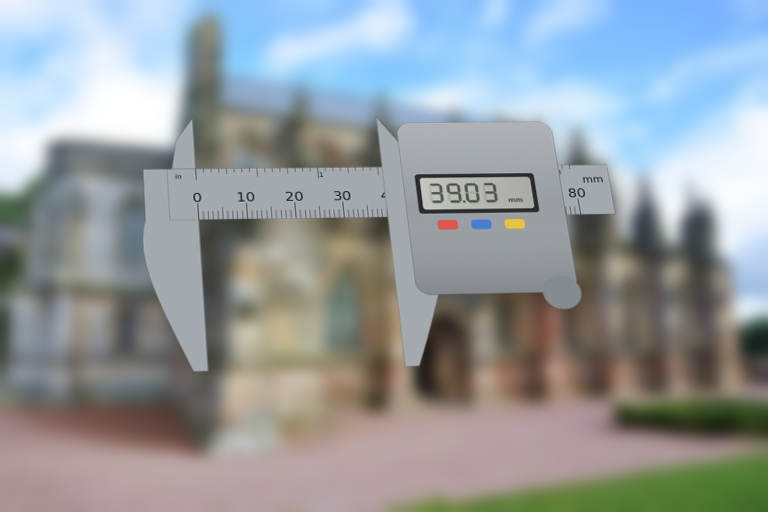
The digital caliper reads 39.03
